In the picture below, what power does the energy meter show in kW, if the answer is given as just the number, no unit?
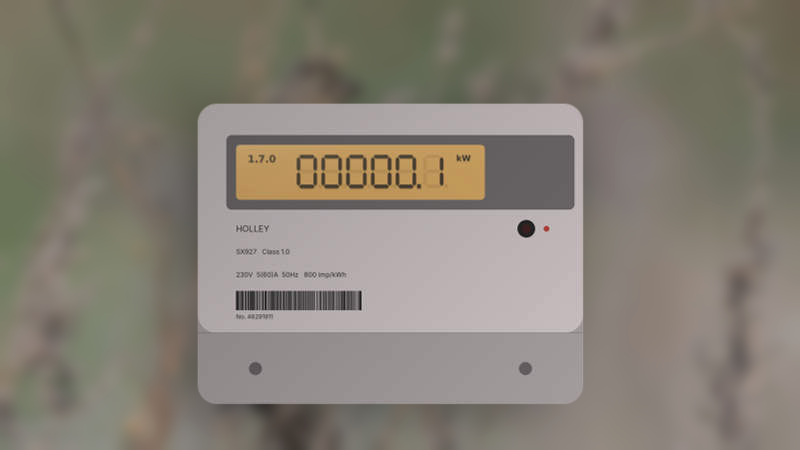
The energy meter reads 0.1
